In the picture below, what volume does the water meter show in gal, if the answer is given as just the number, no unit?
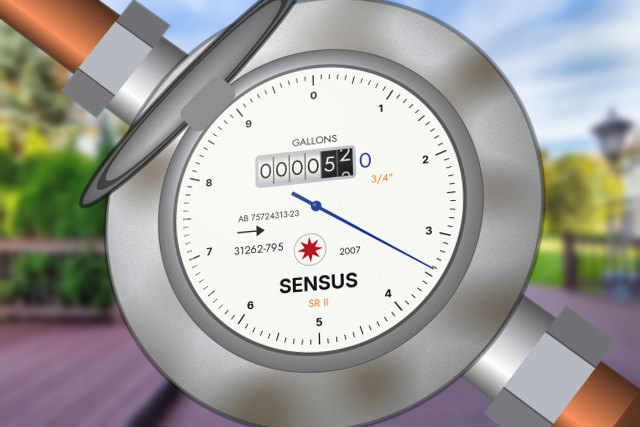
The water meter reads 523.4
